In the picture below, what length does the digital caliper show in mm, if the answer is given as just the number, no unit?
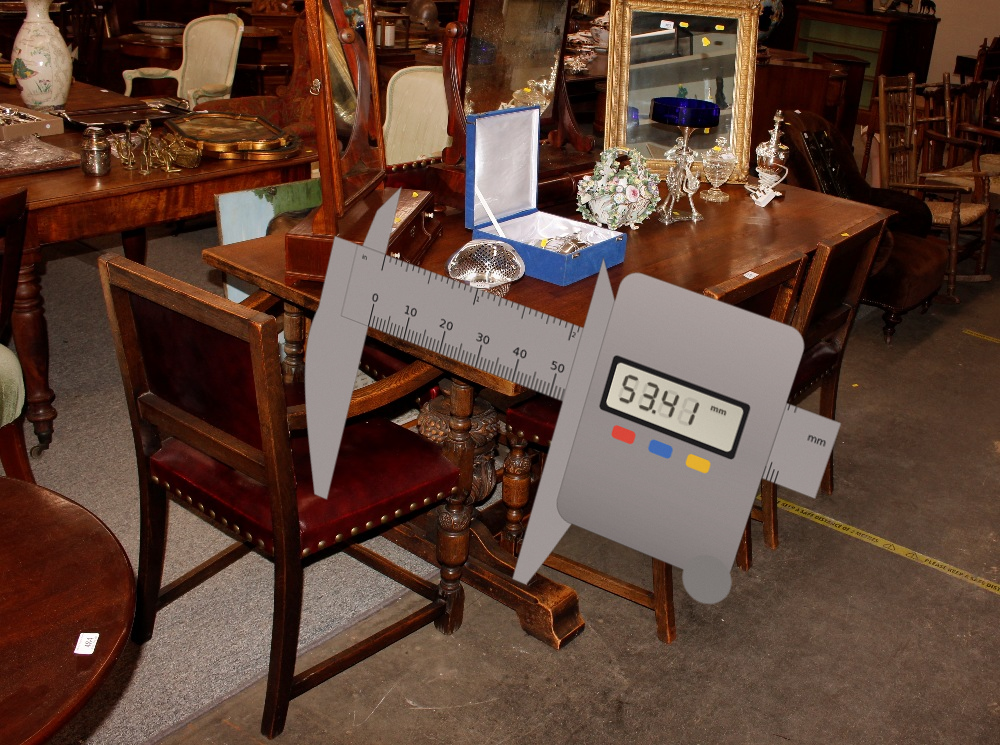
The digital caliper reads 53.41
